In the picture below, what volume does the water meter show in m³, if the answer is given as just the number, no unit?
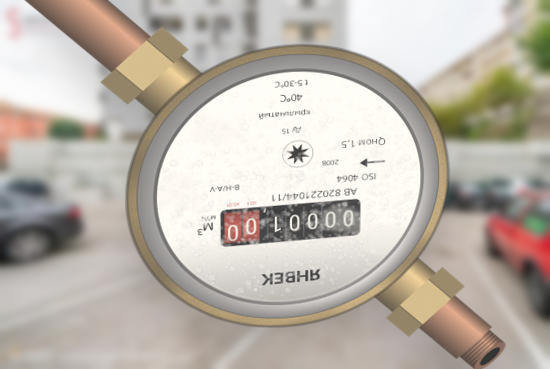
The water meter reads 1.00
